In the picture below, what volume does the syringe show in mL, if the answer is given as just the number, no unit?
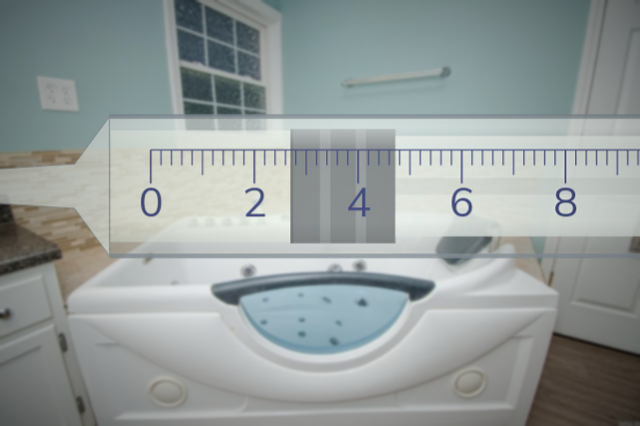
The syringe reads 2.7
